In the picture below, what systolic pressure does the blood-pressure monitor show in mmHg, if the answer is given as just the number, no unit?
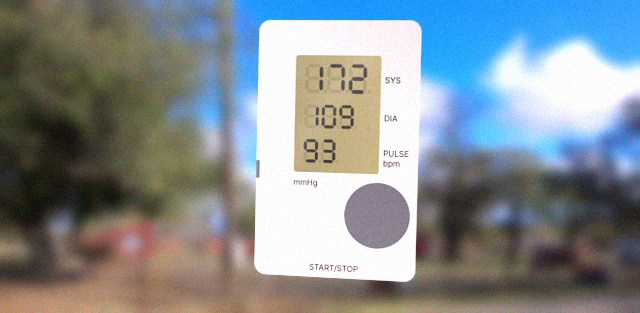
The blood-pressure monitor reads 172
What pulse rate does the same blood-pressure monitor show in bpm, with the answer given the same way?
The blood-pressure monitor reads 93
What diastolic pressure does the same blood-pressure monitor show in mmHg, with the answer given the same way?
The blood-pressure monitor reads 109
